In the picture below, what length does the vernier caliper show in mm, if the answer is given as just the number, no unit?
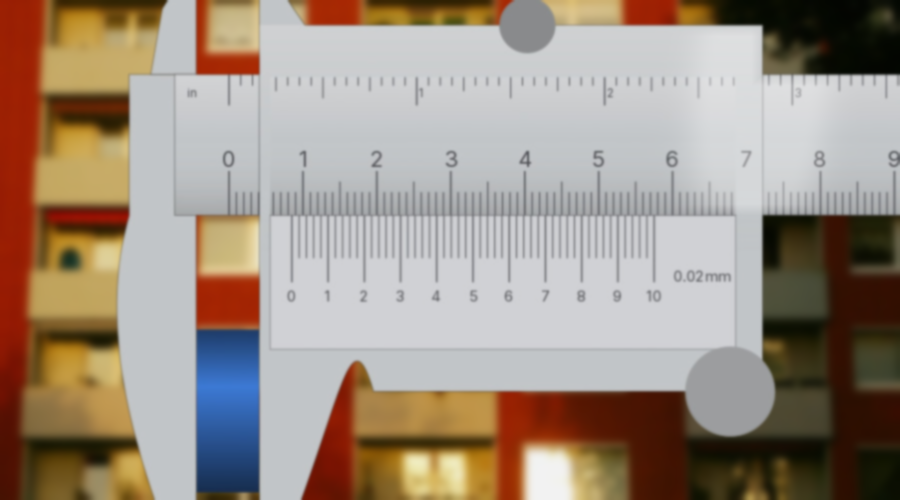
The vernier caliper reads 8.5
